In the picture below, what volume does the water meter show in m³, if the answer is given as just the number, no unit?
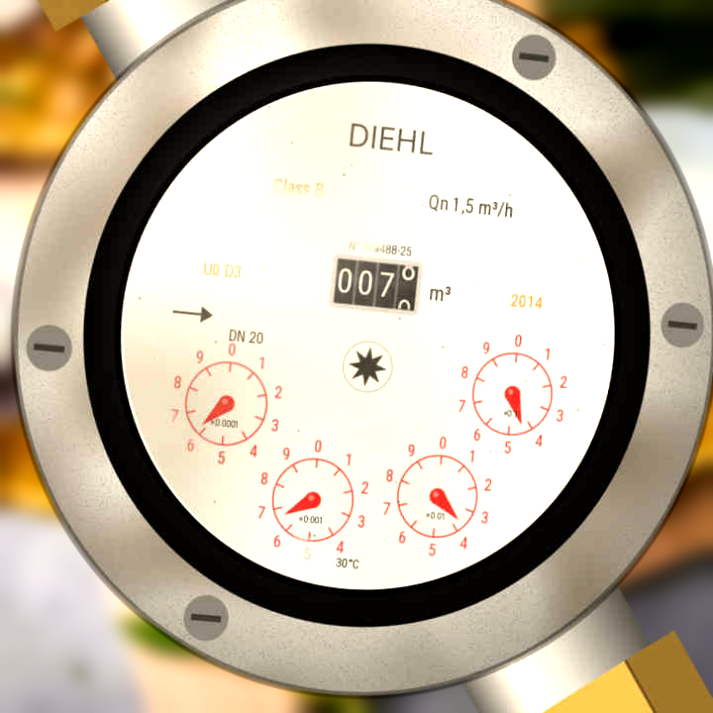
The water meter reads 78.4366
